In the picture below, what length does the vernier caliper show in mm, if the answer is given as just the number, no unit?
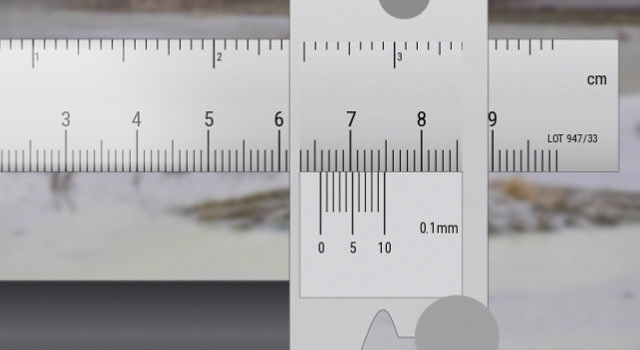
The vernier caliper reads 65.8
